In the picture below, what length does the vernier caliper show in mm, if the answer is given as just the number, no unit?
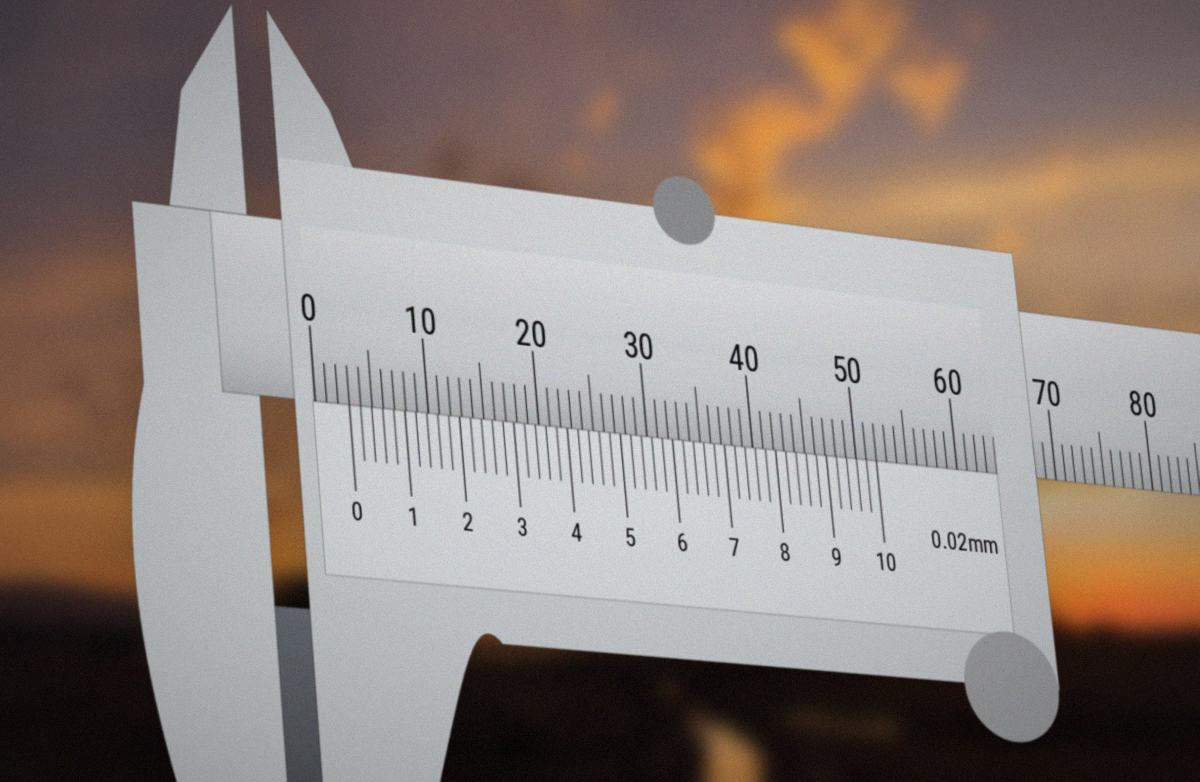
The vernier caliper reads 3.0
